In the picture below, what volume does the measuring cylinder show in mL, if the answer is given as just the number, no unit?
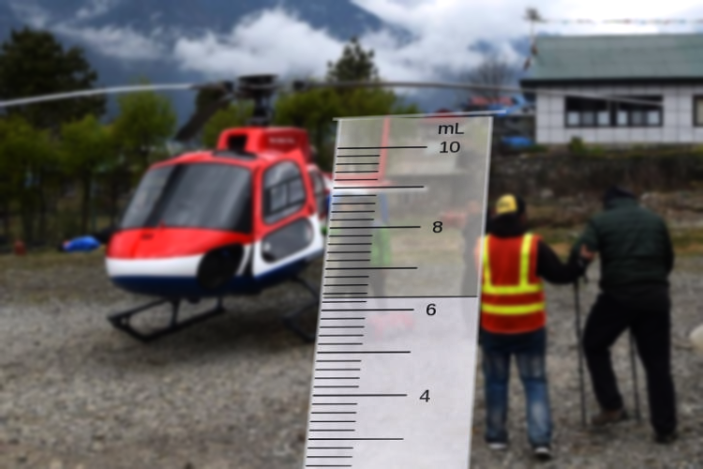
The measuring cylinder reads 6.3
